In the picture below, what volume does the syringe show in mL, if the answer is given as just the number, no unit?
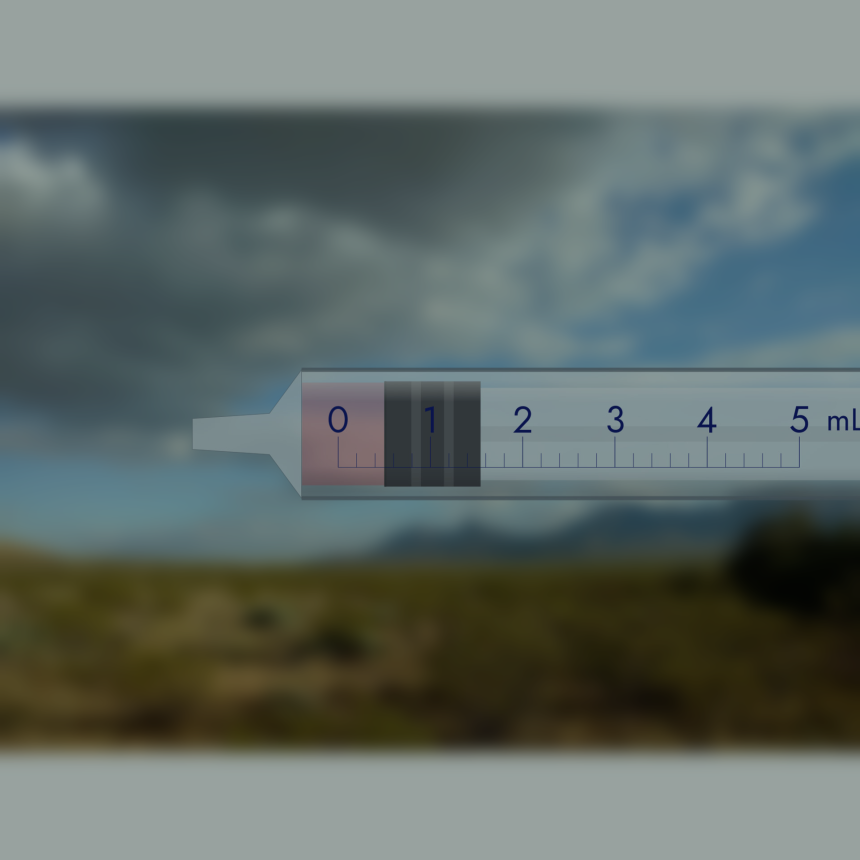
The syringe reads 0.5
